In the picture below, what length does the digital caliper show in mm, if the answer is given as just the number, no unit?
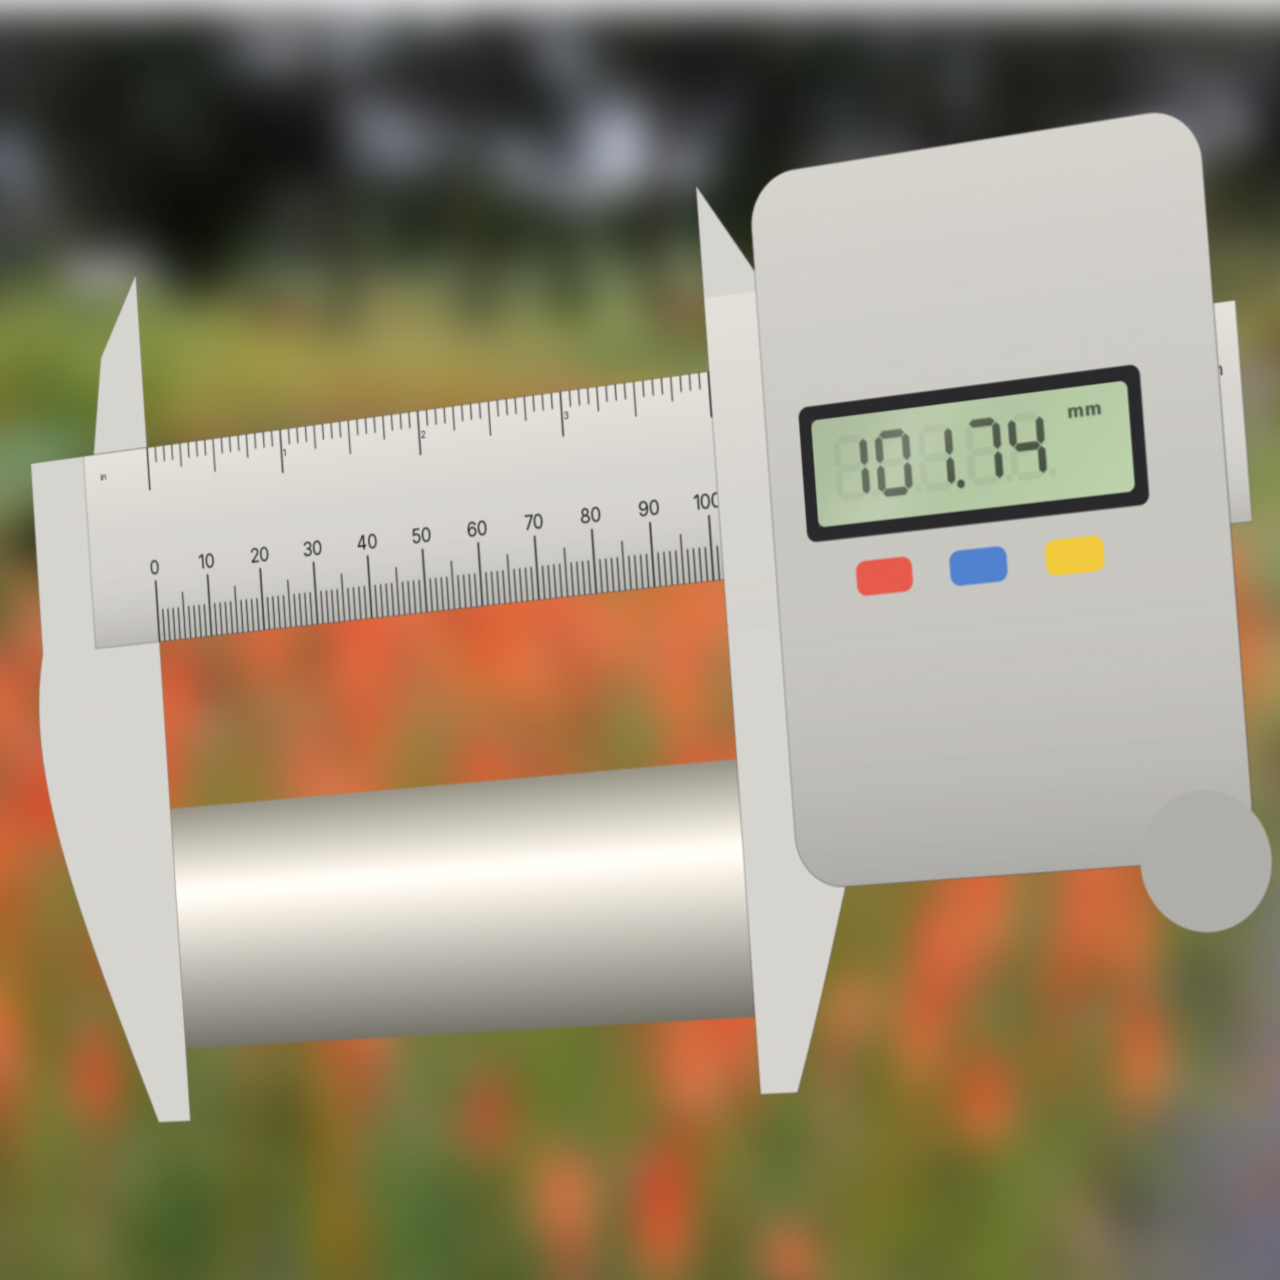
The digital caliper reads 101.74
